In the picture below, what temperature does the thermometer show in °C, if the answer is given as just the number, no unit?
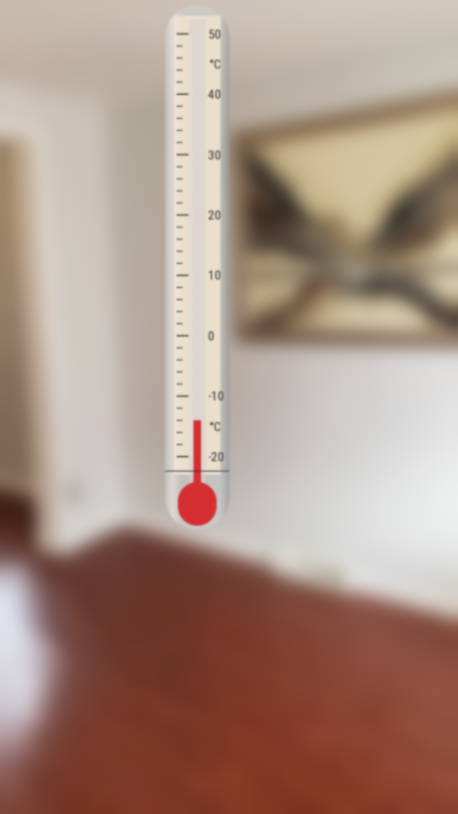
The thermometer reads -14
